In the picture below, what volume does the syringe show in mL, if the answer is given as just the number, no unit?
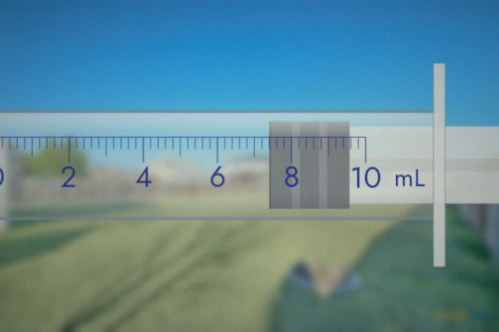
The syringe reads 7.4
